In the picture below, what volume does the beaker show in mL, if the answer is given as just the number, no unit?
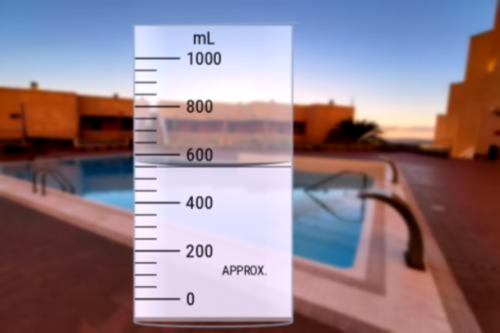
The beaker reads 550
